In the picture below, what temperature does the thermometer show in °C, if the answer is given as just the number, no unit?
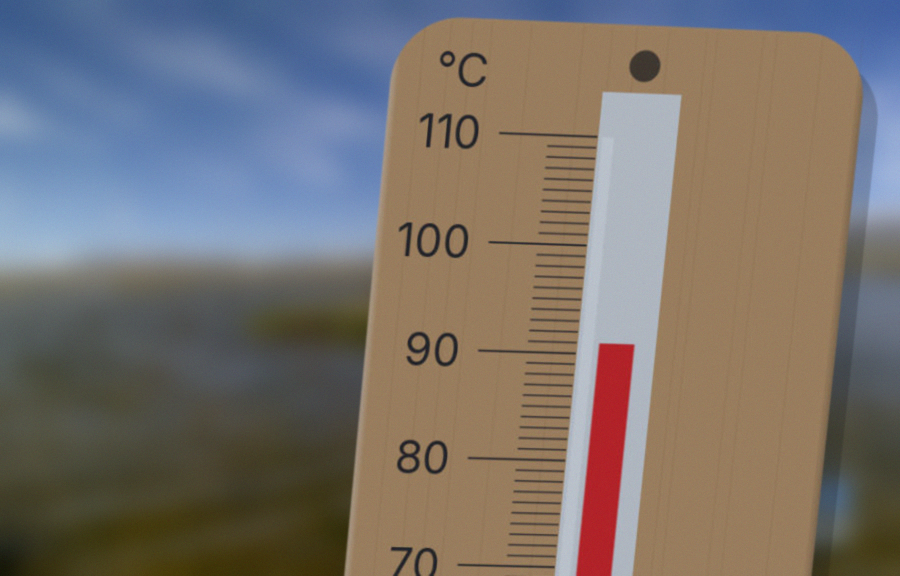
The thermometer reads 91
